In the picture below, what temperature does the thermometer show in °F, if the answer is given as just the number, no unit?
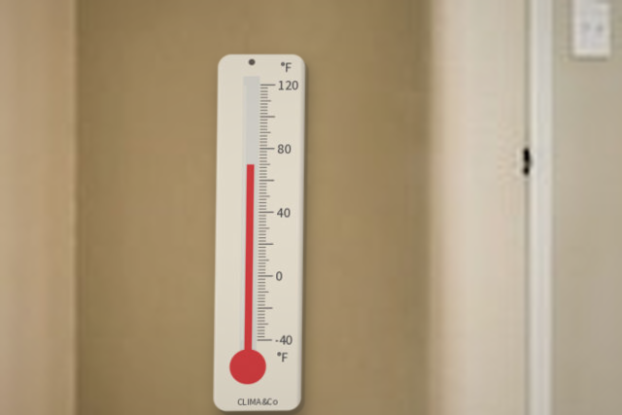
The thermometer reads 70
